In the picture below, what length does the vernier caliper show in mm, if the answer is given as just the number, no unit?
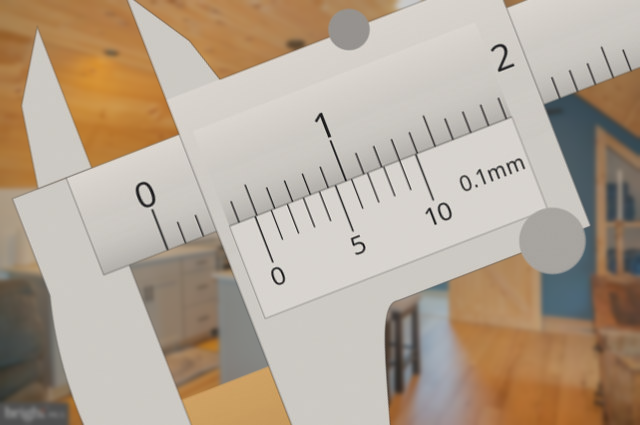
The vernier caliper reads 4.9
